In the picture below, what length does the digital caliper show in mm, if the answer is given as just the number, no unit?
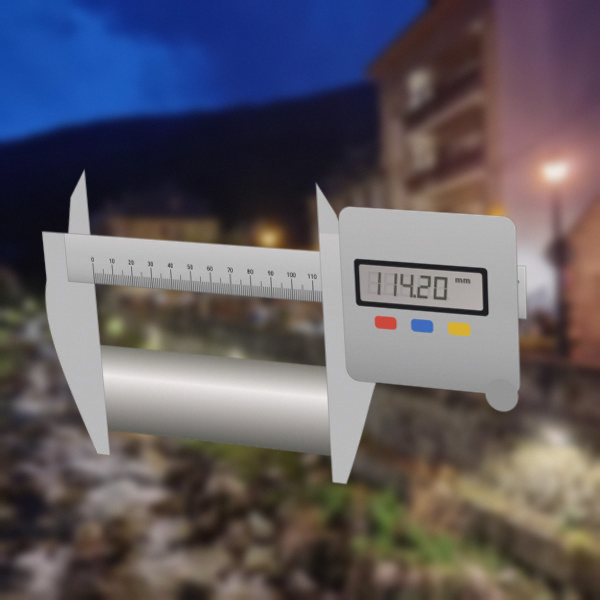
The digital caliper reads 114.20
